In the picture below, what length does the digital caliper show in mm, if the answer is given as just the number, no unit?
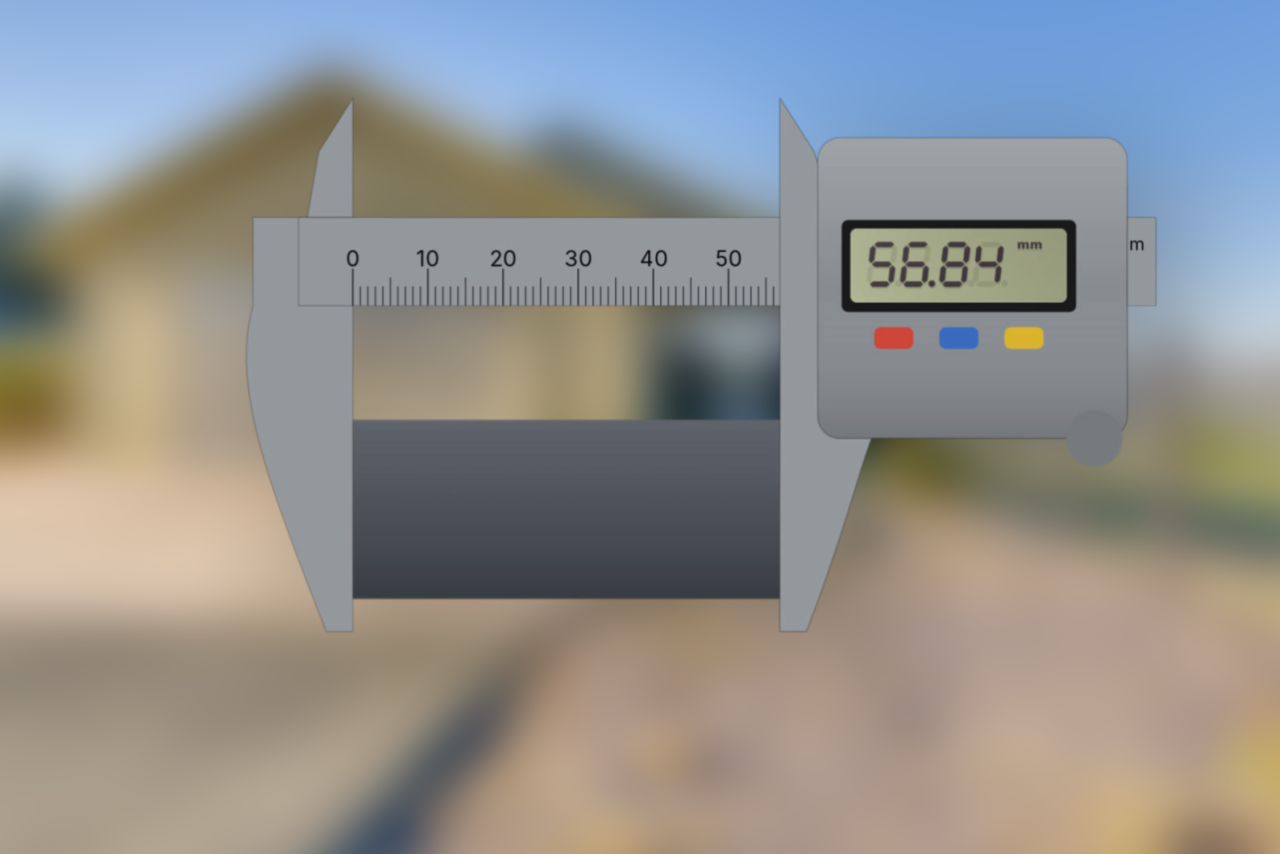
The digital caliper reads 56.84
